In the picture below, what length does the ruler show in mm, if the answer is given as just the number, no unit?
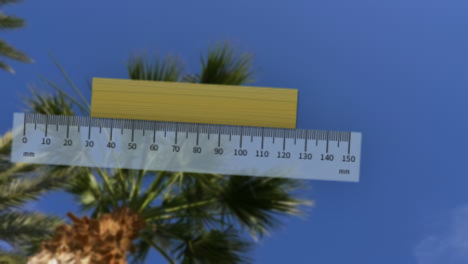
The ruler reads 95
